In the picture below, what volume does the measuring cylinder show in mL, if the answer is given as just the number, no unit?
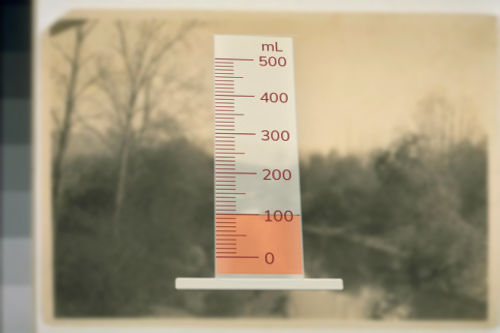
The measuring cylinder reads 100
